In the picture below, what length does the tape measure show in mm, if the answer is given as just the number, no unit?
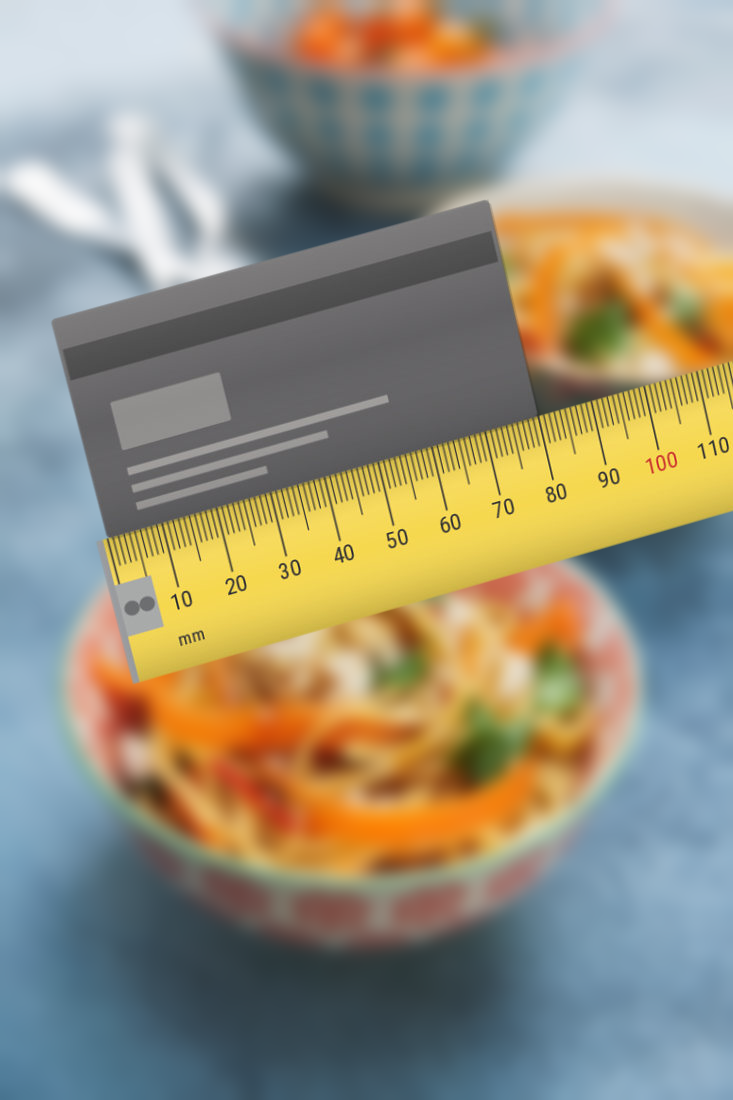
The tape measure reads 80
